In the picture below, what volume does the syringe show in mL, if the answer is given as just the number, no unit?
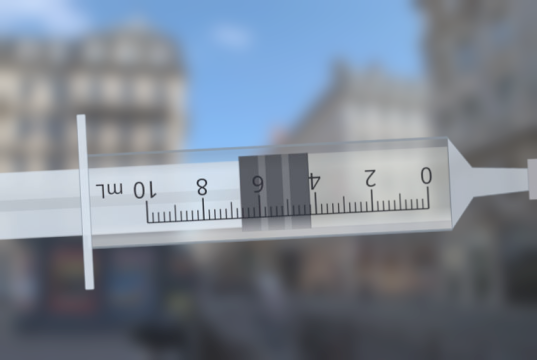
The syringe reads 4.2
